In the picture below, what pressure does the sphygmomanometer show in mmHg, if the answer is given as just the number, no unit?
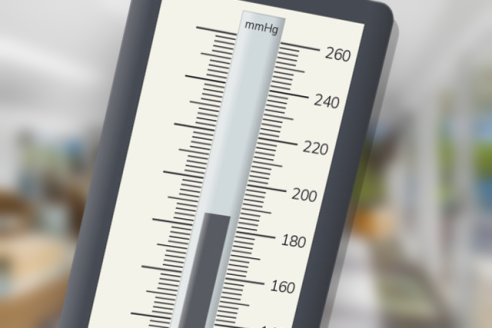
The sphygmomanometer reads 186
